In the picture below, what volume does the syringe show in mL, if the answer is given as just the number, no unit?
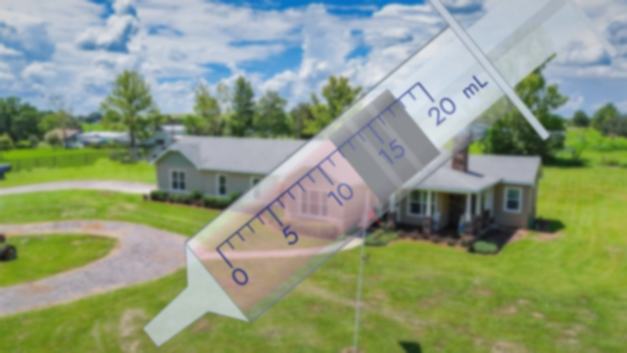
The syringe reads 12
